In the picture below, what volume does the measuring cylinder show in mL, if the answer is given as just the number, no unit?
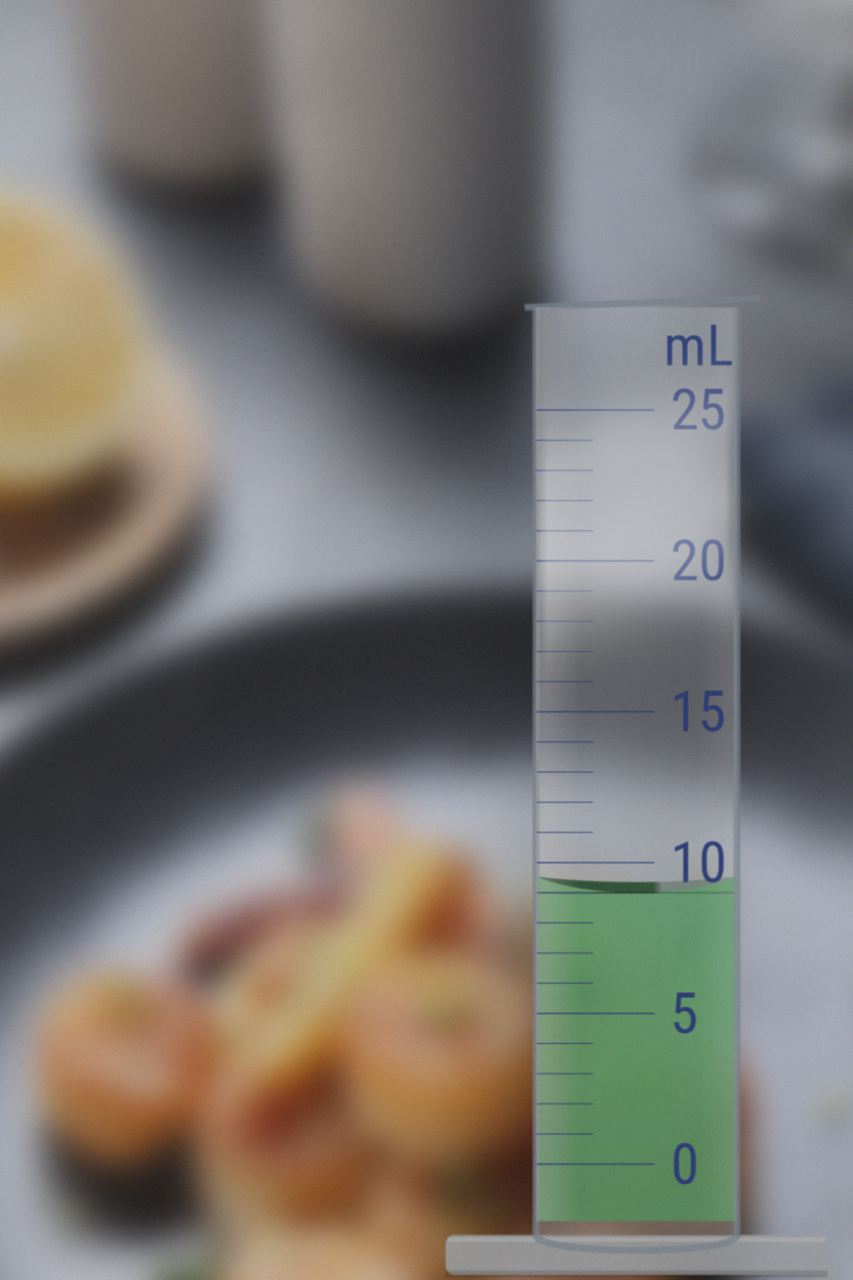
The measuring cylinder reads 9
